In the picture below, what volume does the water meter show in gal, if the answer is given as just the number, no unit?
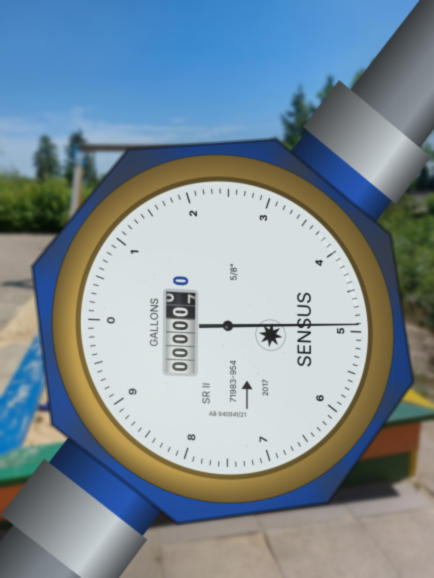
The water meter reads 64.9
